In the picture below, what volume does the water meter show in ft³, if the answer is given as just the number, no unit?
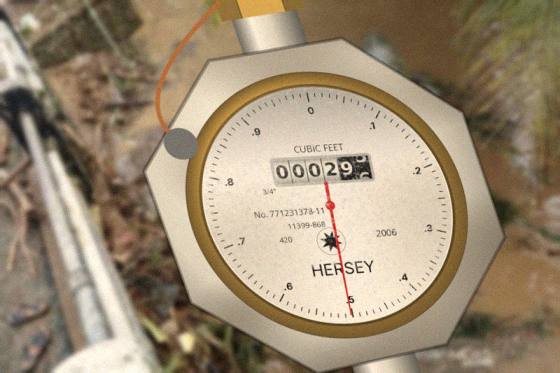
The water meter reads 295.50
